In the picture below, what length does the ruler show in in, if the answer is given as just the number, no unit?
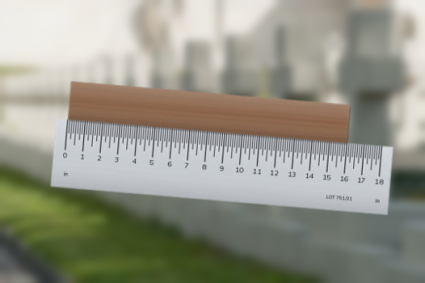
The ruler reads 16
